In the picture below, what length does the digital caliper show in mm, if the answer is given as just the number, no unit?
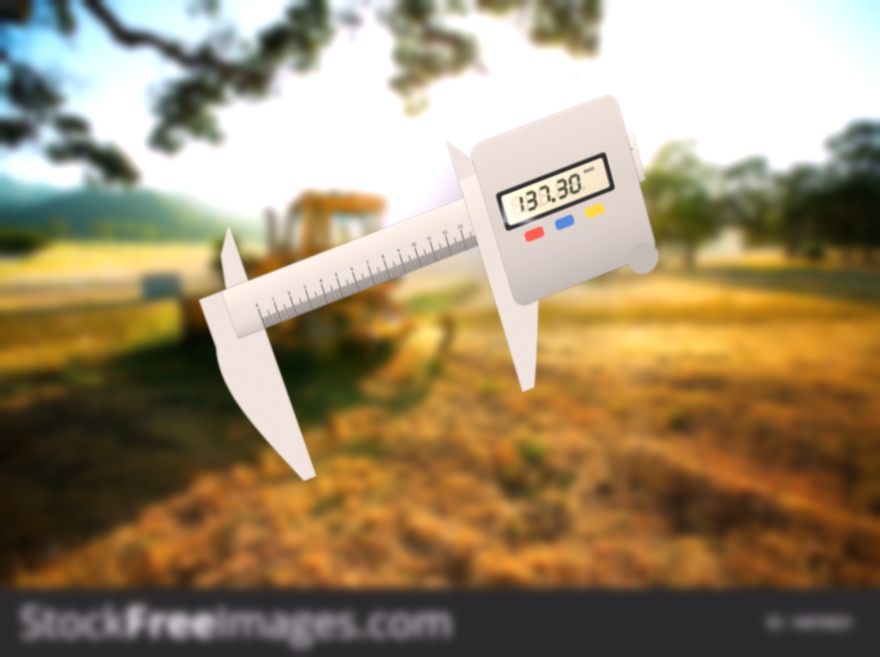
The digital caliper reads 137.30
